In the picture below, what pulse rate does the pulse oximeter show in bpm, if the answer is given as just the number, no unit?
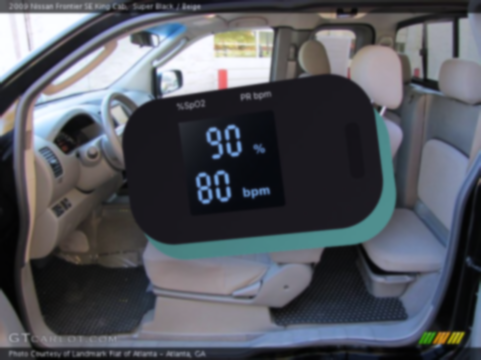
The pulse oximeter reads 80
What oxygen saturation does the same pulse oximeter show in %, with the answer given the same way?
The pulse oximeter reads 90
